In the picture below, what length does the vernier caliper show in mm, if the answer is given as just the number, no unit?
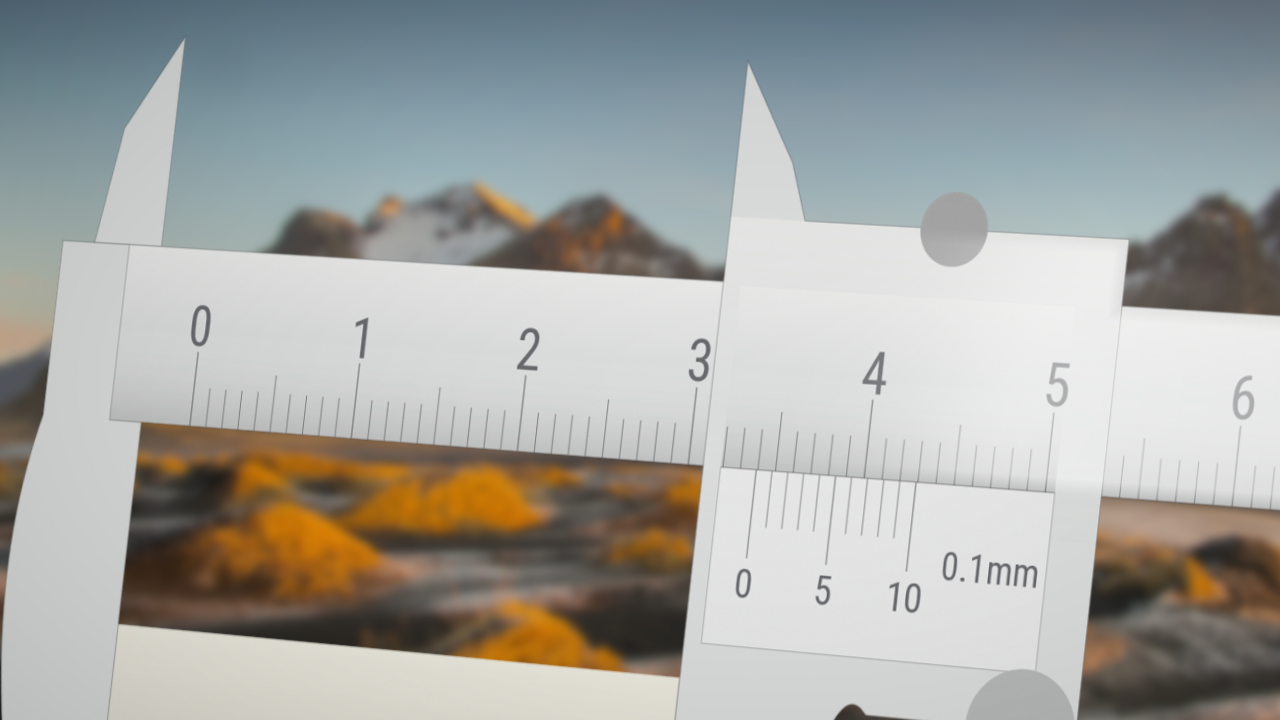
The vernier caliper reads 33.9
